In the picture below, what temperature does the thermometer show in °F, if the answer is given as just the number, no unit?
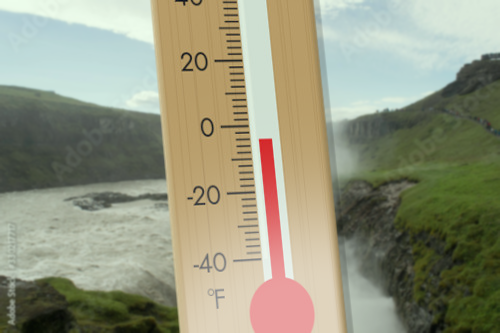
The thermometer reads -4
